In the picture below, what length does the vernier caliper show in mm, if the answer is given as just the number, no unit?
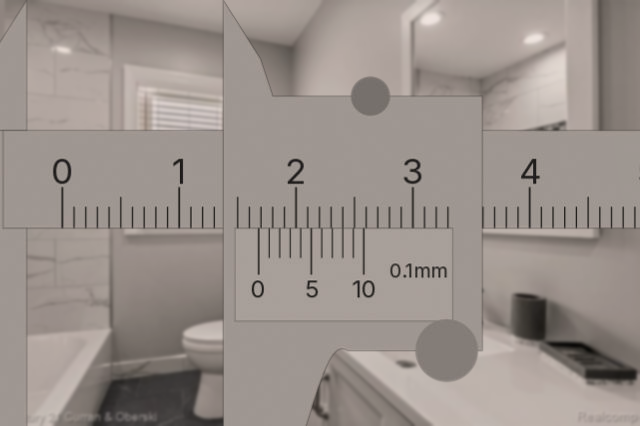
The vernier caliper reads 16.8
